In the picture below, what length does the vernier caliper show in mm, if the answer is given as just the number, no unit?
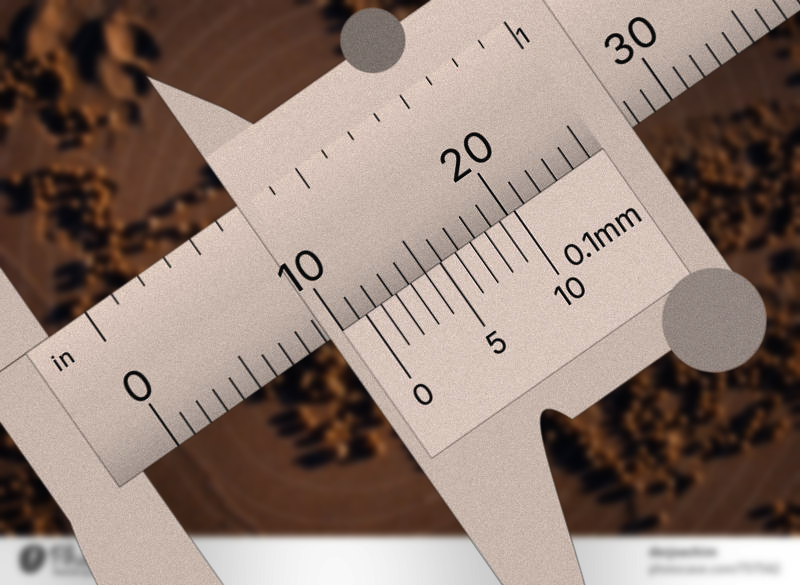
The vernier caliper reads 11.4
